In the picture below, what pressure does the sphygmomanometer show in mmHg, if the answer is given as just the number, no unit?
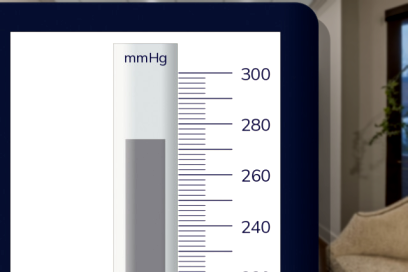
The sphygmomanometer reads 274
